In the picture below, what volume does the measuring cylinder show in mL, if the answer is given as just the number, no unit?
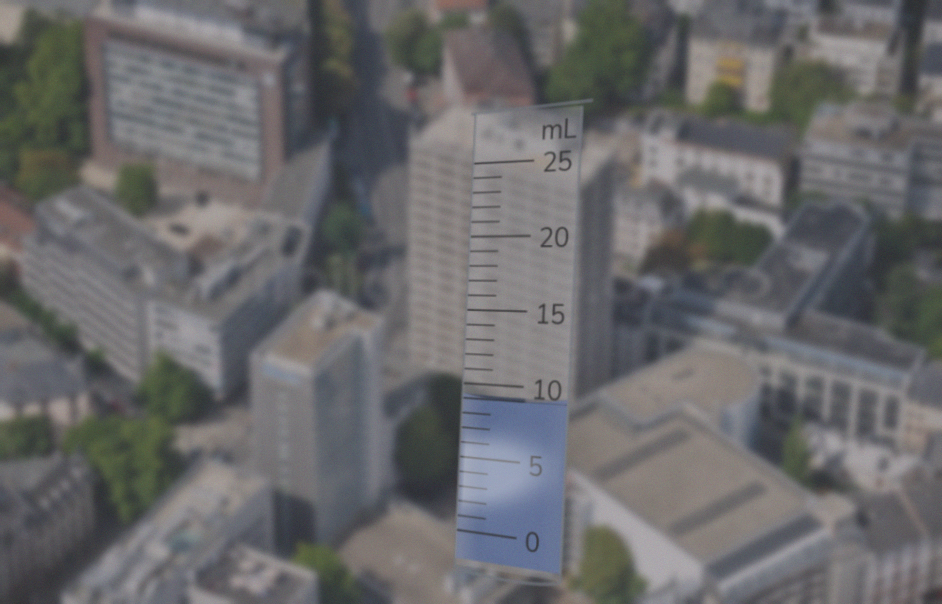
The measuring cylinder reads 9
